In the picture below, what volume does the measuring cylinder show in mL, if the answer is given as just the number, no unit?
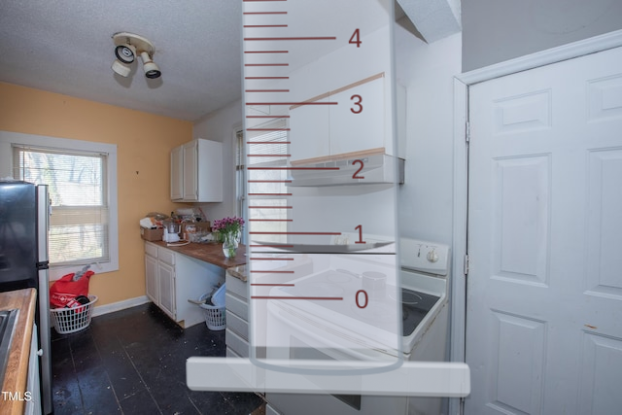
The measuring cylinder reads 0.7
